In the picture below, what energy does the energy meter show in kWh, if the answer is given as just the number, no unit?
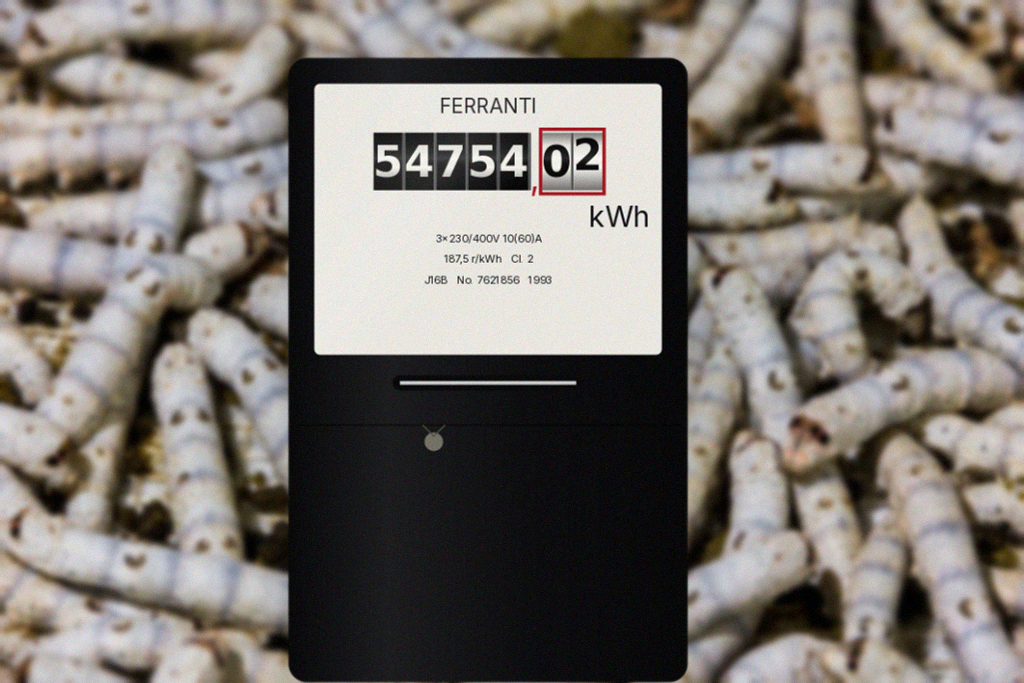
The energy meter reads 54754.02
